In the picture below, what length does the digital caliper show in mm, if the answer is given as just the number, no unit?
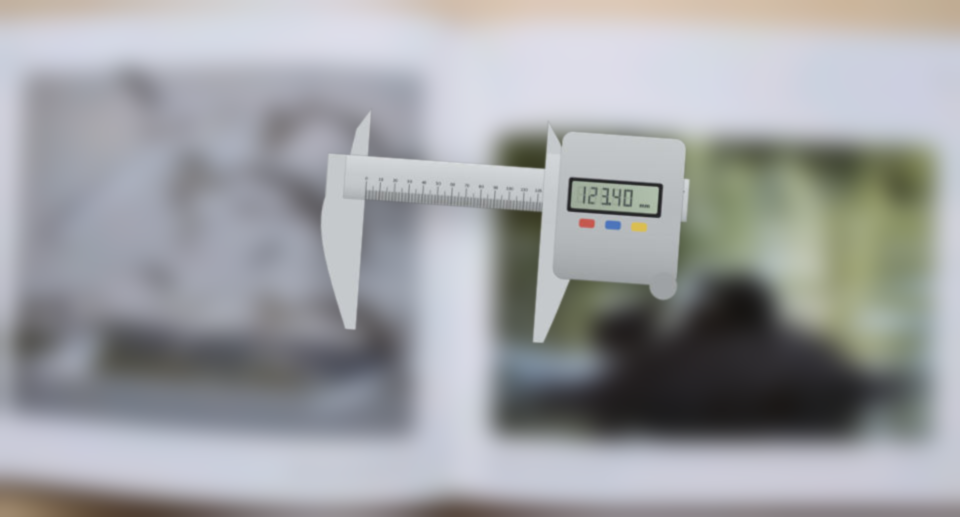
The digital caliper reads 123.40
